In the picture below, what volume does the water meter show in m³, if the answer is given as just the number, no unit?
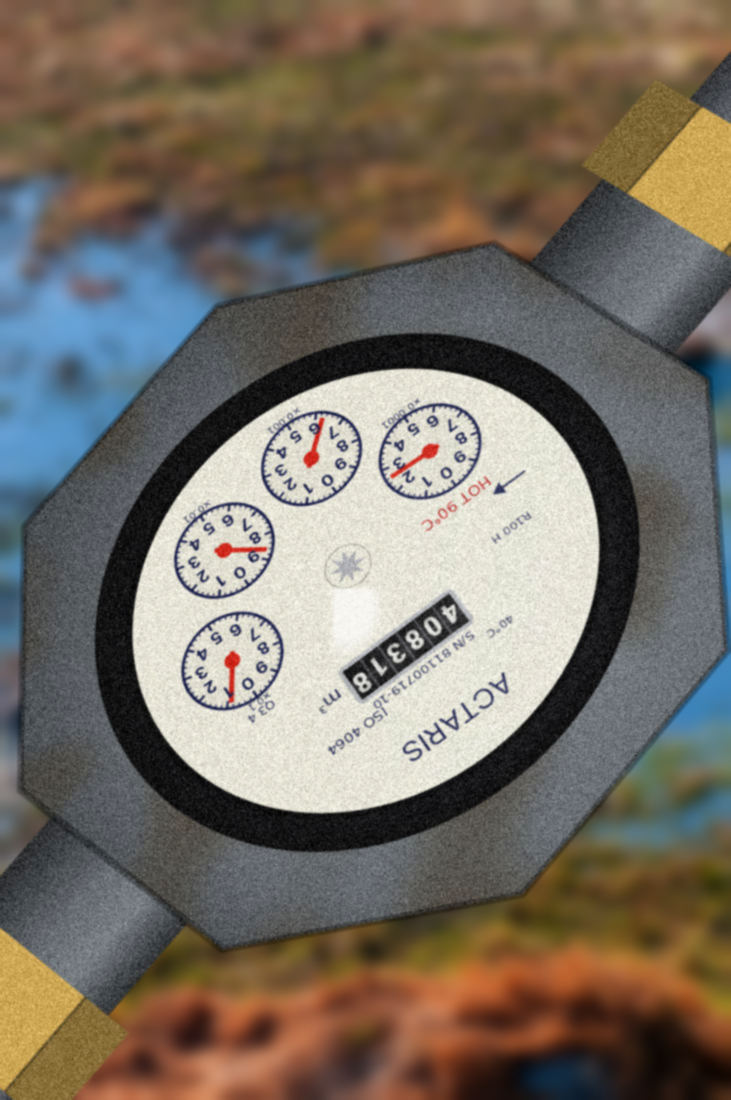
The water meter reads 408318.0862
